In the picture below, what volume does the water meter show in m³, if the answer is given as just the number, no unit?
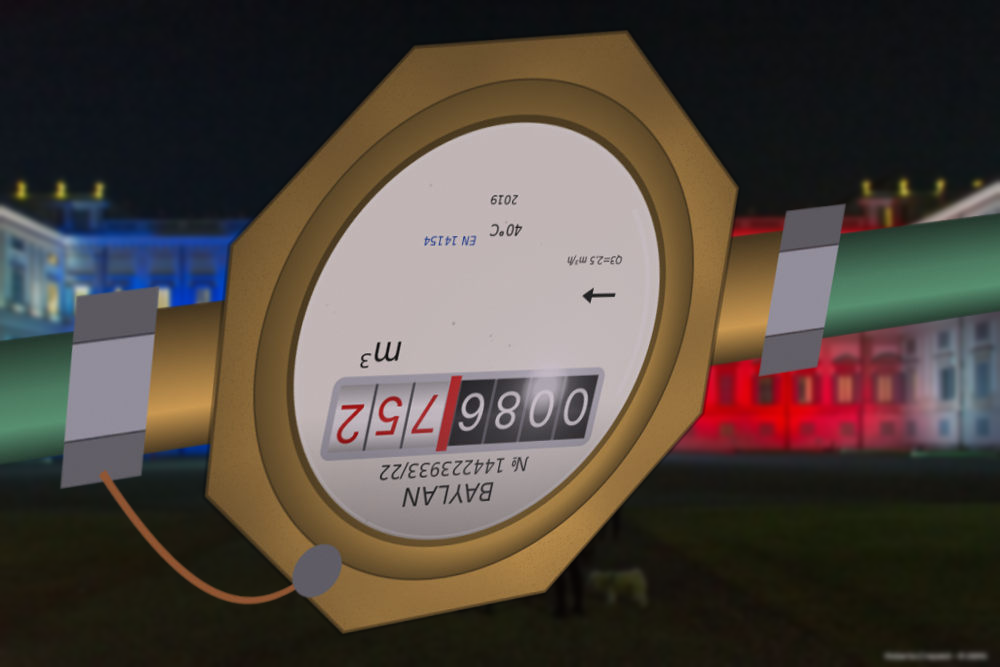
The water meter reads 86.752
